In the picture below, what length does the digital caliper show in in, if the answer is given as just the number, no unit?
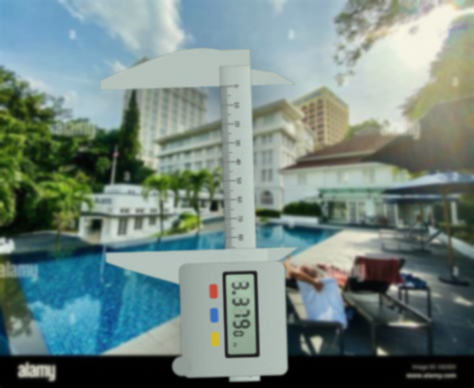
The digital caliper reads 3.3790
